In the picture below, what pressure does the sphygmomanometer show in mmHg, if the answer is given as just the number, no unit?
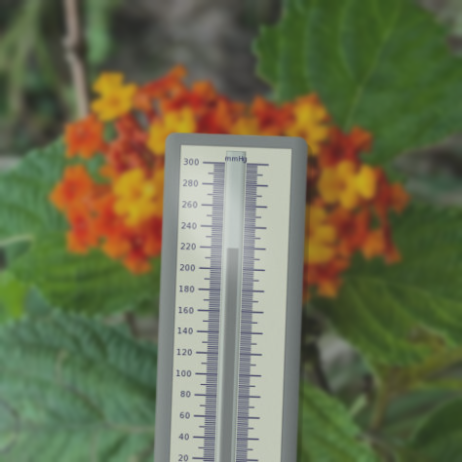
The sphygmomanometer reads 220
